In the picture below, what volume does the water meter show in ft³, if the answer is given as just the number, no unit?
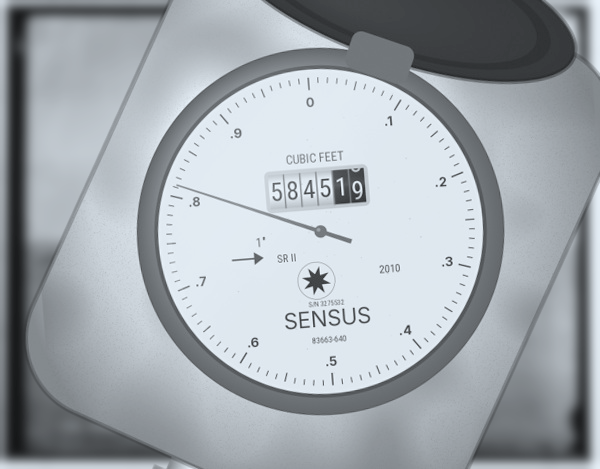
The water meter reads 584518.81
